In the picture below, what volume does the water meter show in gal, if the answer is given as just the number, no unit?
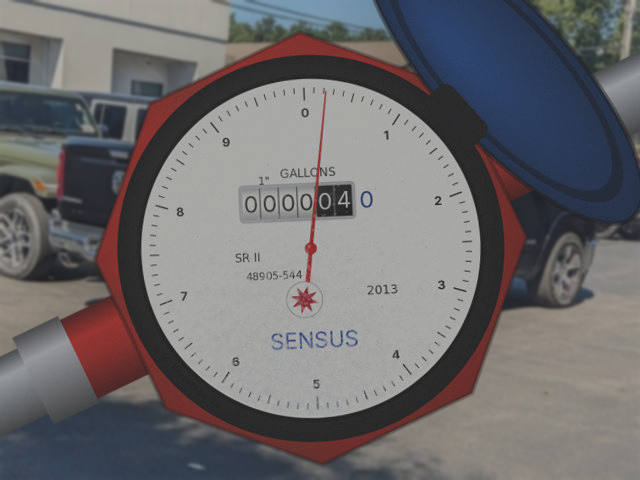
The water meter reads 40.2
